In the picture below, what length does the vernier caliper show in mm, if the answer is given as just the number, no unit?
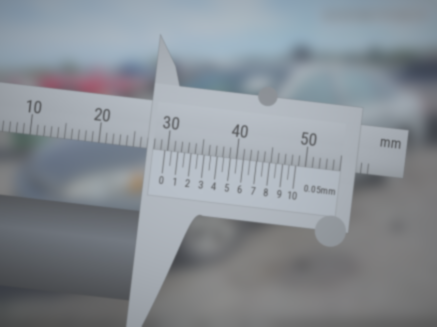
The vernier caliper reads 29.6
